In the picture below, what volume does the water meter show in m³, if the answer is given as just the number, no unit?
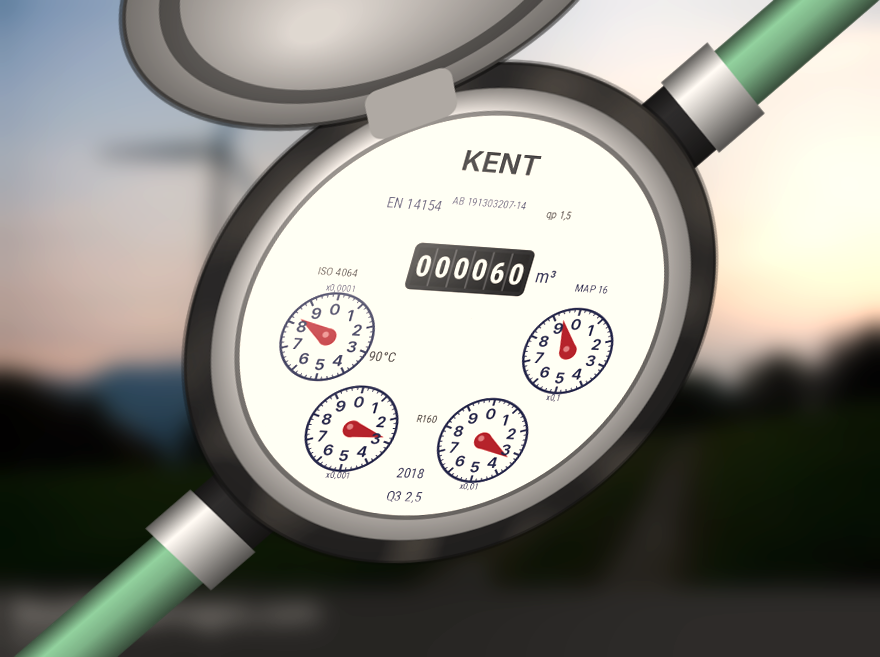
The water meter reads 59.9328
